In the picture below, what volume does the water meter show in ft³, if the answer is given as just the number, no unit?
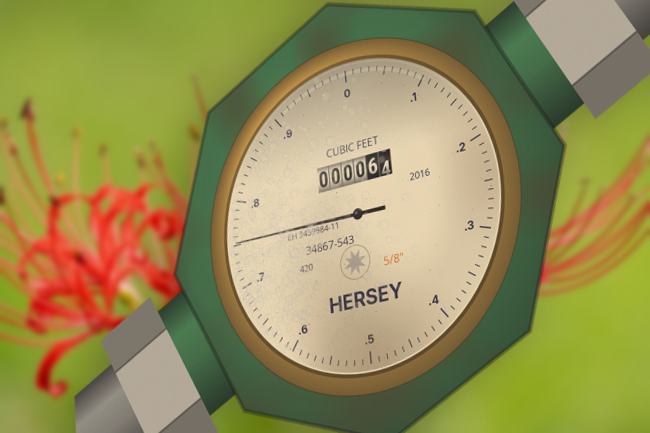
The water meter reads 63.75
